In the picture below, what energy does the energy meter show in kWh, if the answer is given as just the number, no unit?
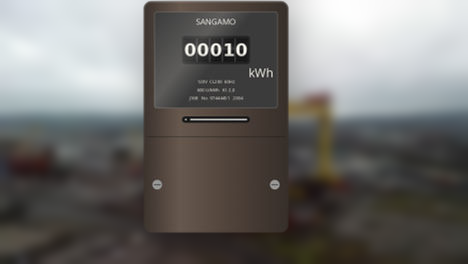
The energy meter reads 10
